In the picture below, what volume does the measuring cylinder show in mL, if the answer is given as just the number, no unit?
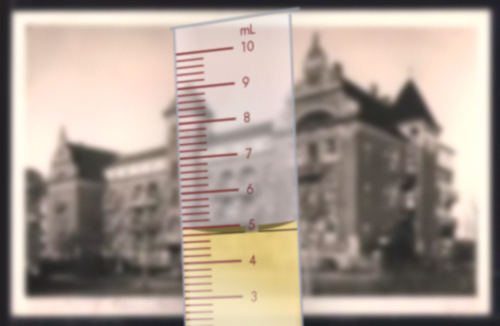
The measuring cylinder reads 4.8
